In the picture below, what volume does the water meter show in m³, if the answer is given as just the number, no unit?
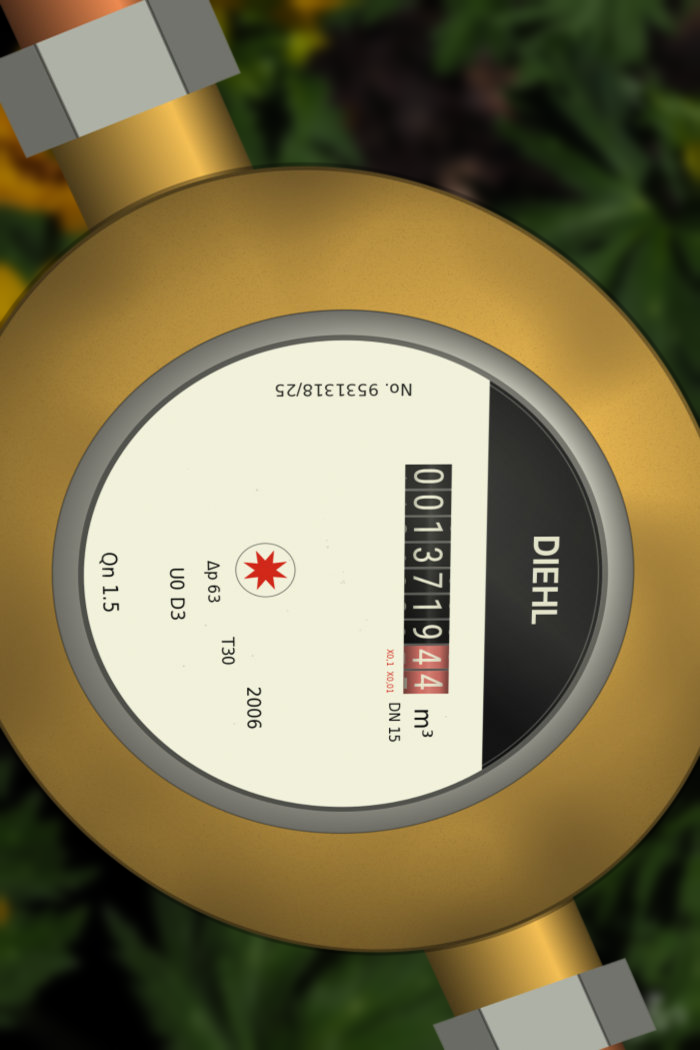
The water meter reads 13719.44
